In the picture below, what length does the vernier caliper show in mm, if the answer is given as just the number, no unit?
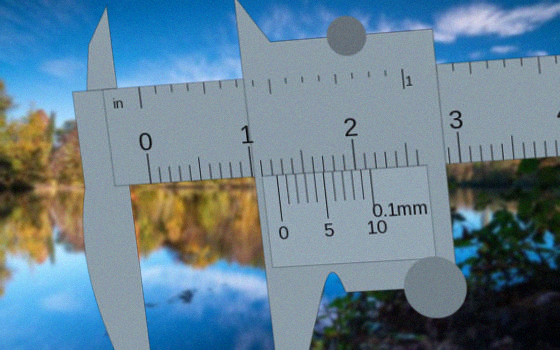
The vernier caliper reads 12.4
